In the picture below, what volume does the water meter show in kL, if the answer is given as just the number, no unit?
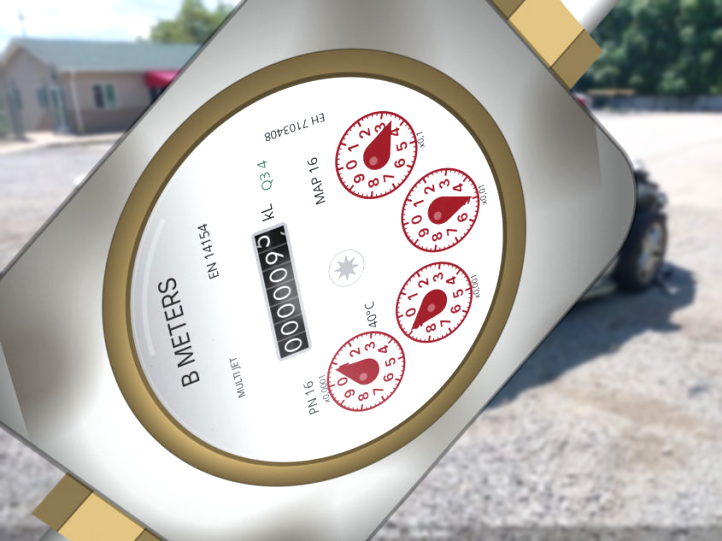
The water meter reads 95.3490
